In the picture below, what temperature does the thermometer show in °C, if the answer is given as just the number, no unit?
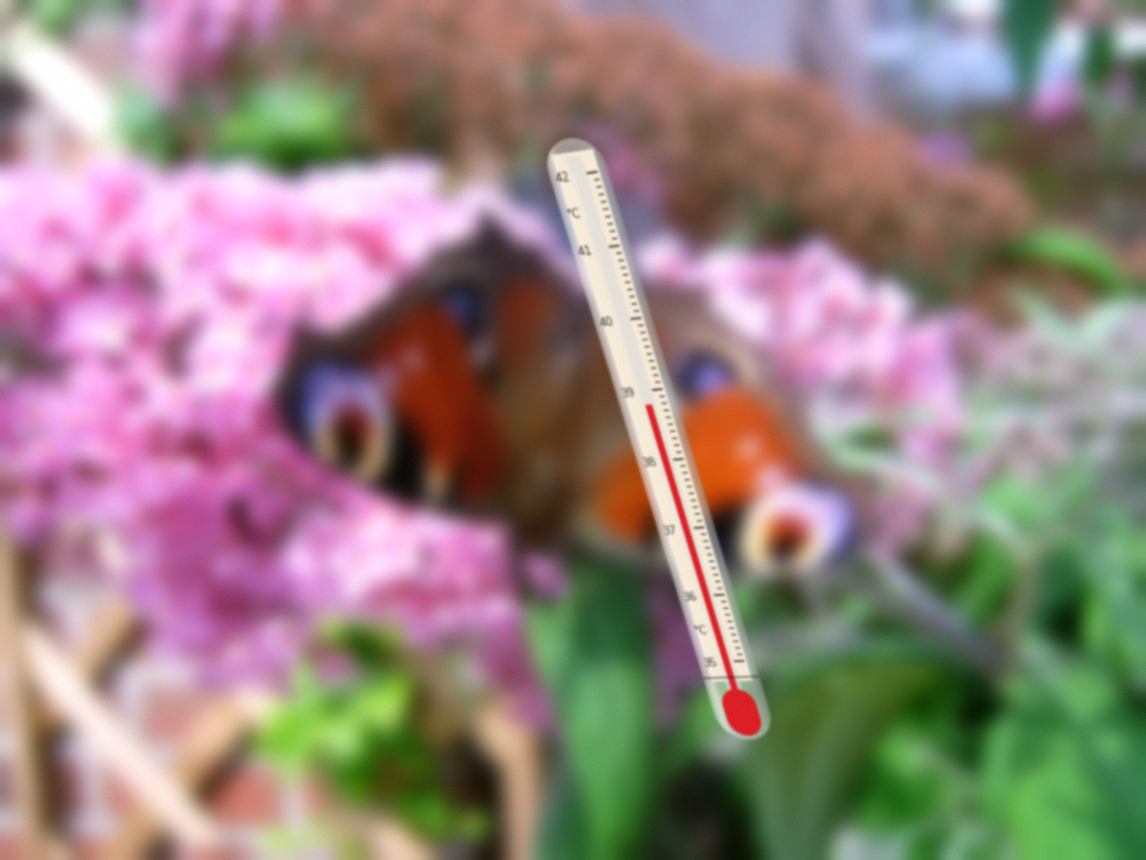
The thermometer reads 38.8
